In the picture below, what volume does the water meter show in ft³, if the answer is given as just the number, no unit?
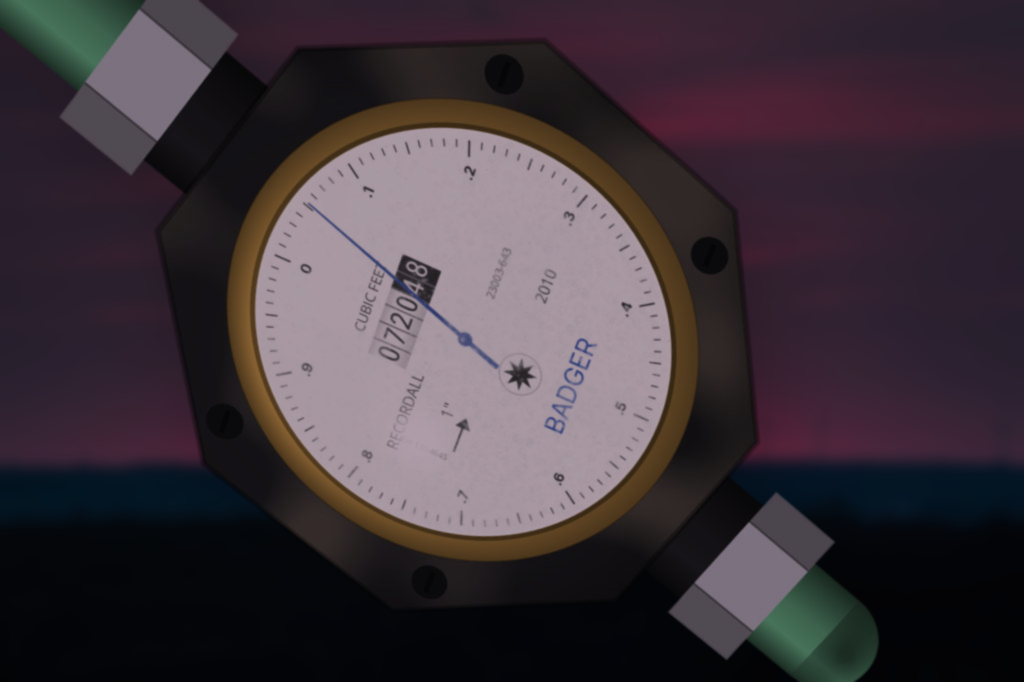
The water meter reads 72048.05
